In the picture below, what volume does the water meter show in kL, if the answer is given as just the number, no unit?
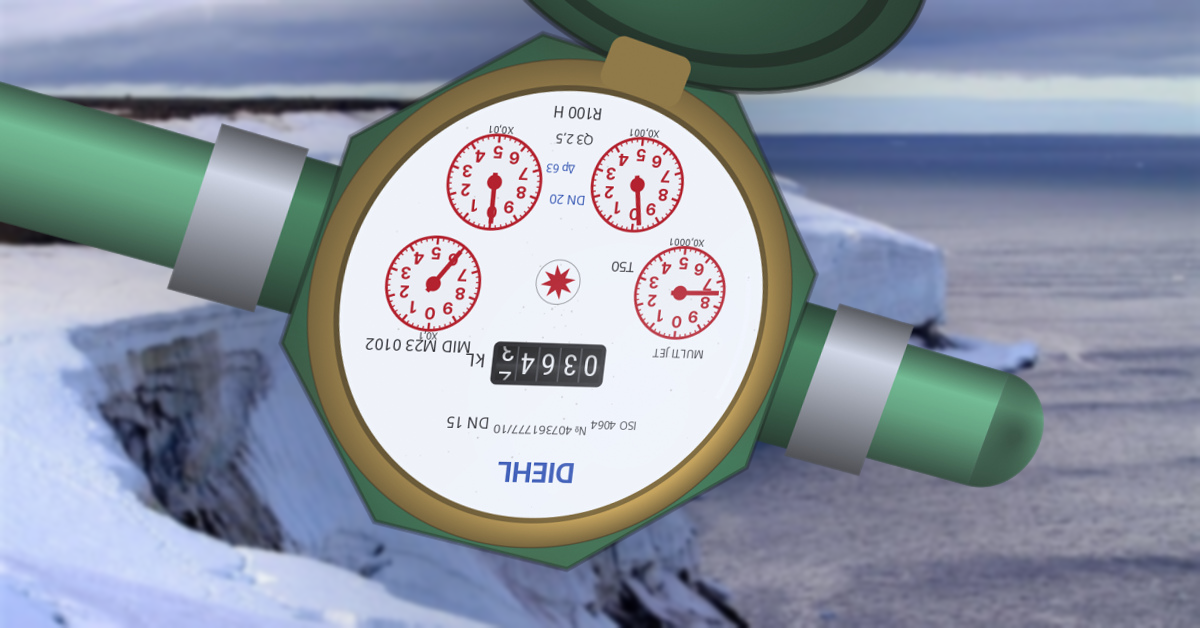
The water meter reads 3642.5997
